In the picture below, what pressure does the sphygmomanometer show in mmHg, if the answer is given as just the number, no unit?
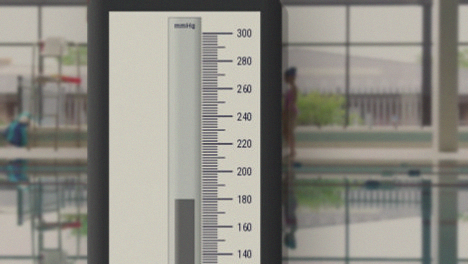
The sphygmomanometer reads 180
